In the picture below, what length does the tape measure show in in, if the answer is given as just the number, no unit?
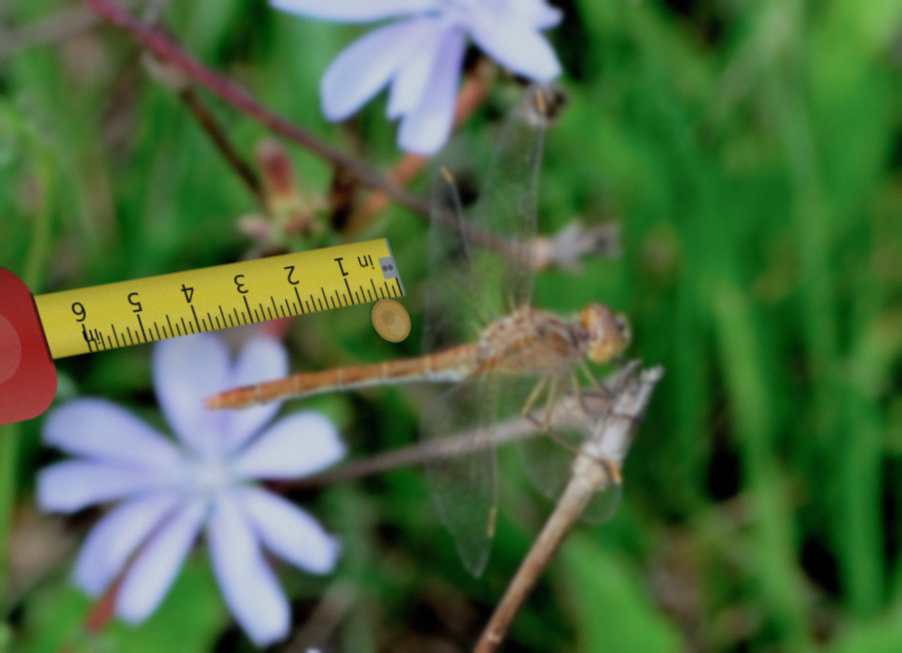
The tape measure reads 0.75
